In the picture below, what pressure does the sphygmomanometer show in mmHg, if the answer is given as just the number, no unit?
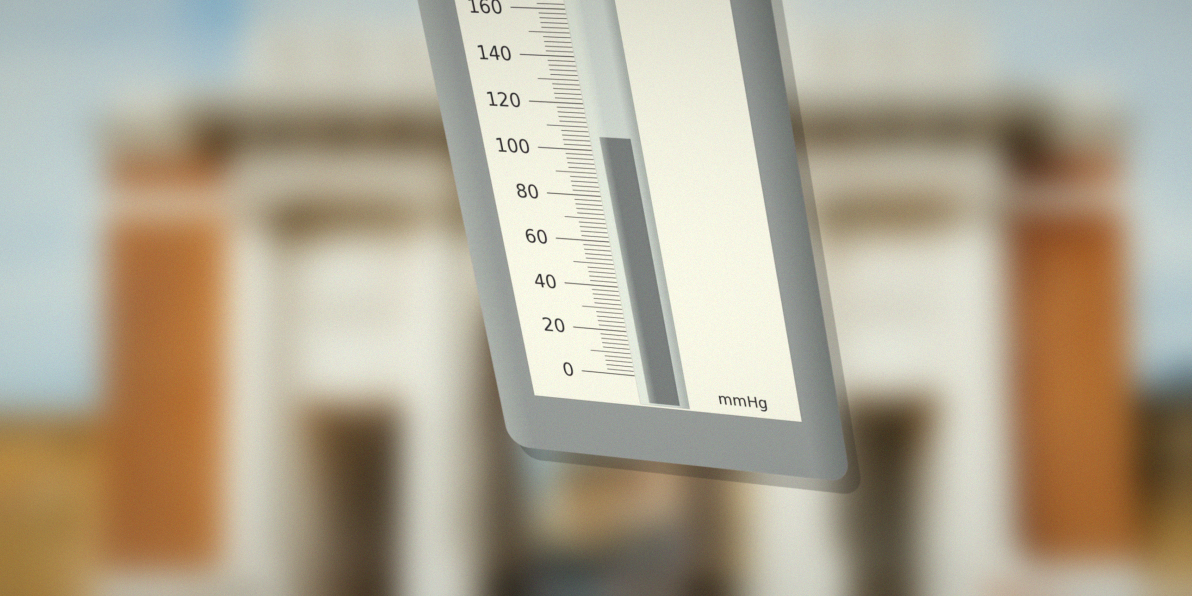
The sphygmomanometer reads 106
